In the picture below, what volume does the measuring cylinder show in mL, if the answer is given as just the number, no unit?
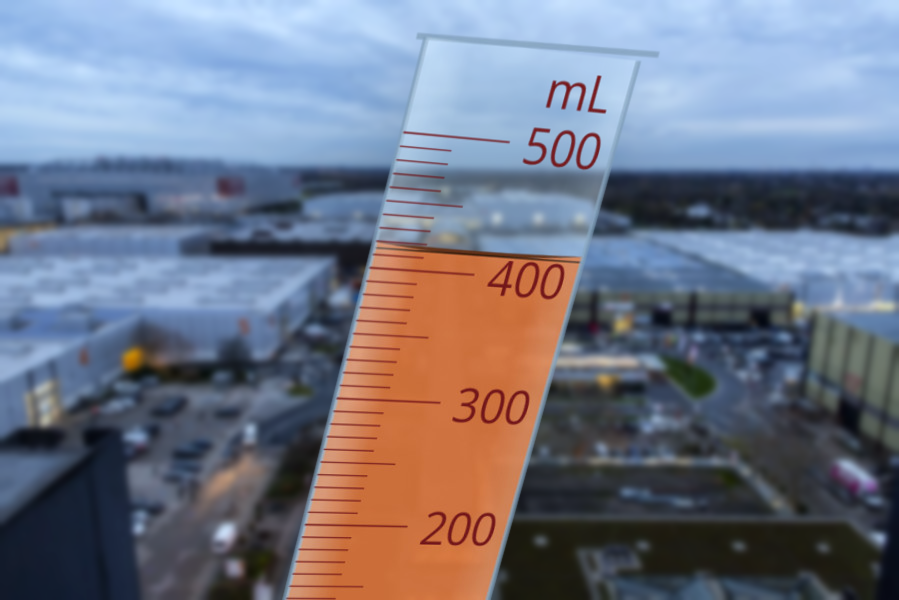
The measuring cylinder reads 415
